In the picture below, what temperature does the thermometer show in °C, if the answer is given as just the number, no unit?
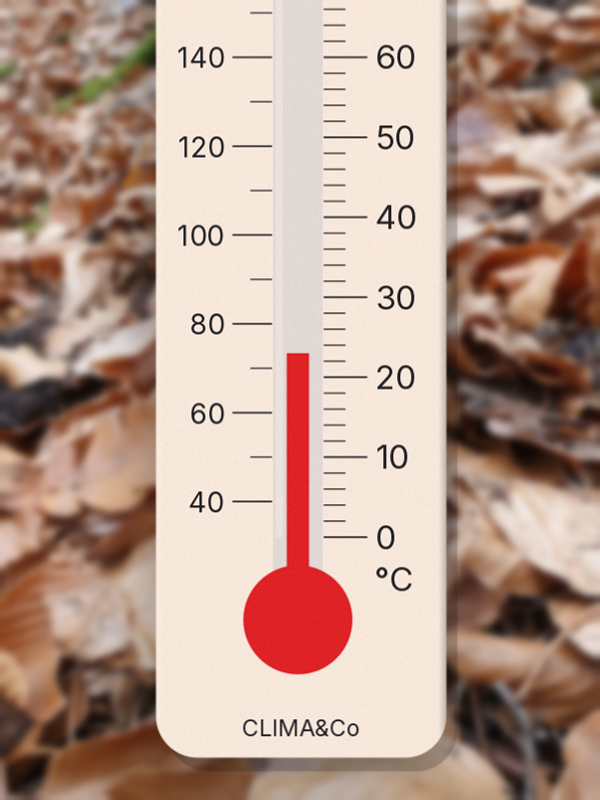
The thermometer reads 23
